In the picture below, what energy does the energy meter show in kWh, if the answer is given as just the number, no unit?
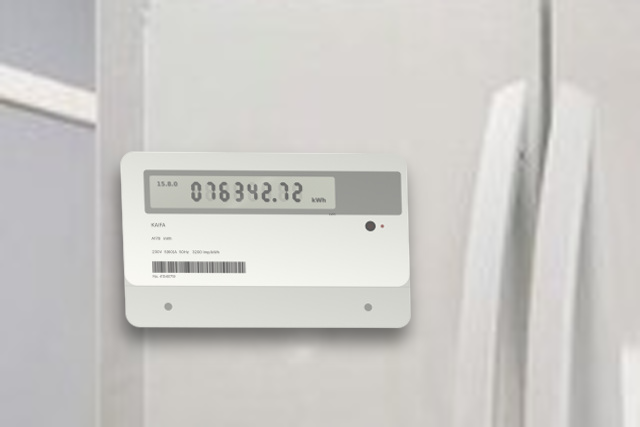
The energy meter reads 76342.72
